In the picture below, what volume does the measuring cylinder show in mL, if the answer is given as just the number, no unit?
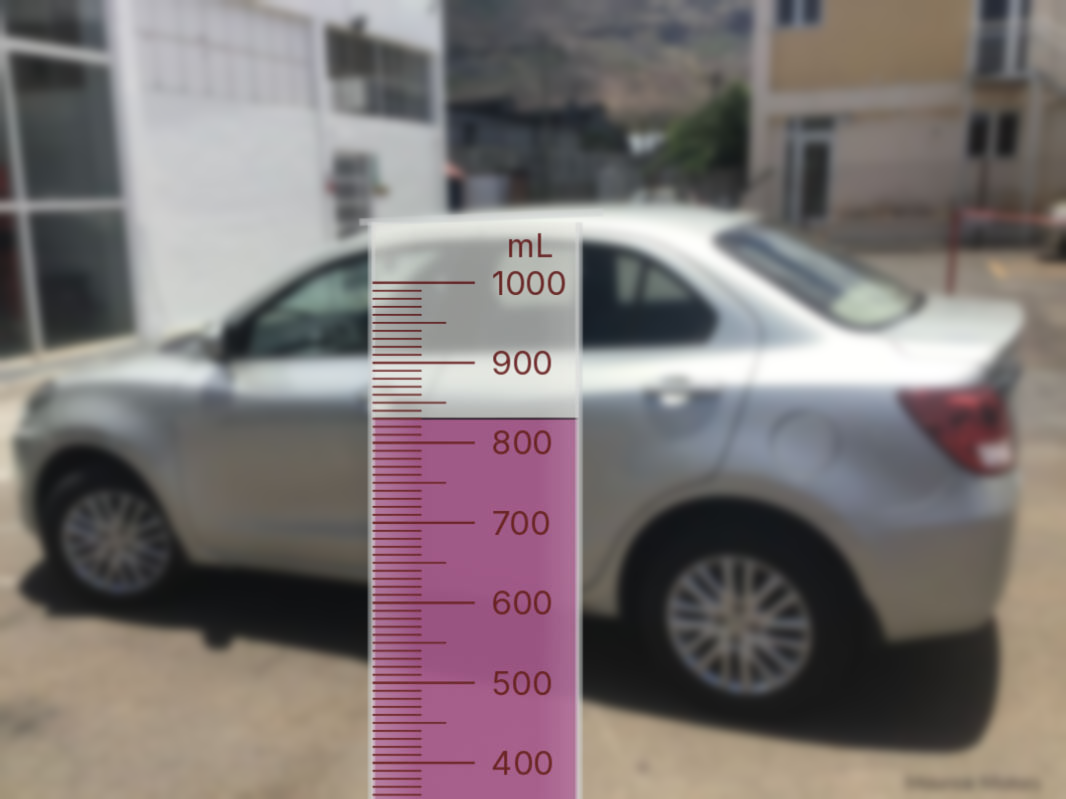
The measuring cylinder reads 830
